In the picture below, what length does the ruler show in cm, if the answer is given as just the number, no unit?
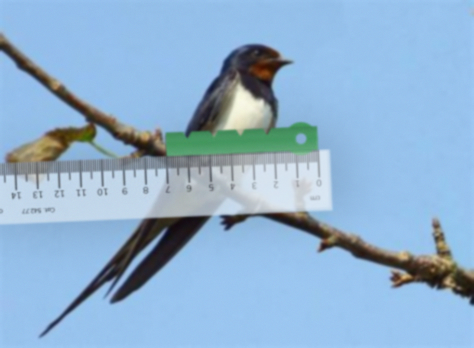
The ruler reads 7
